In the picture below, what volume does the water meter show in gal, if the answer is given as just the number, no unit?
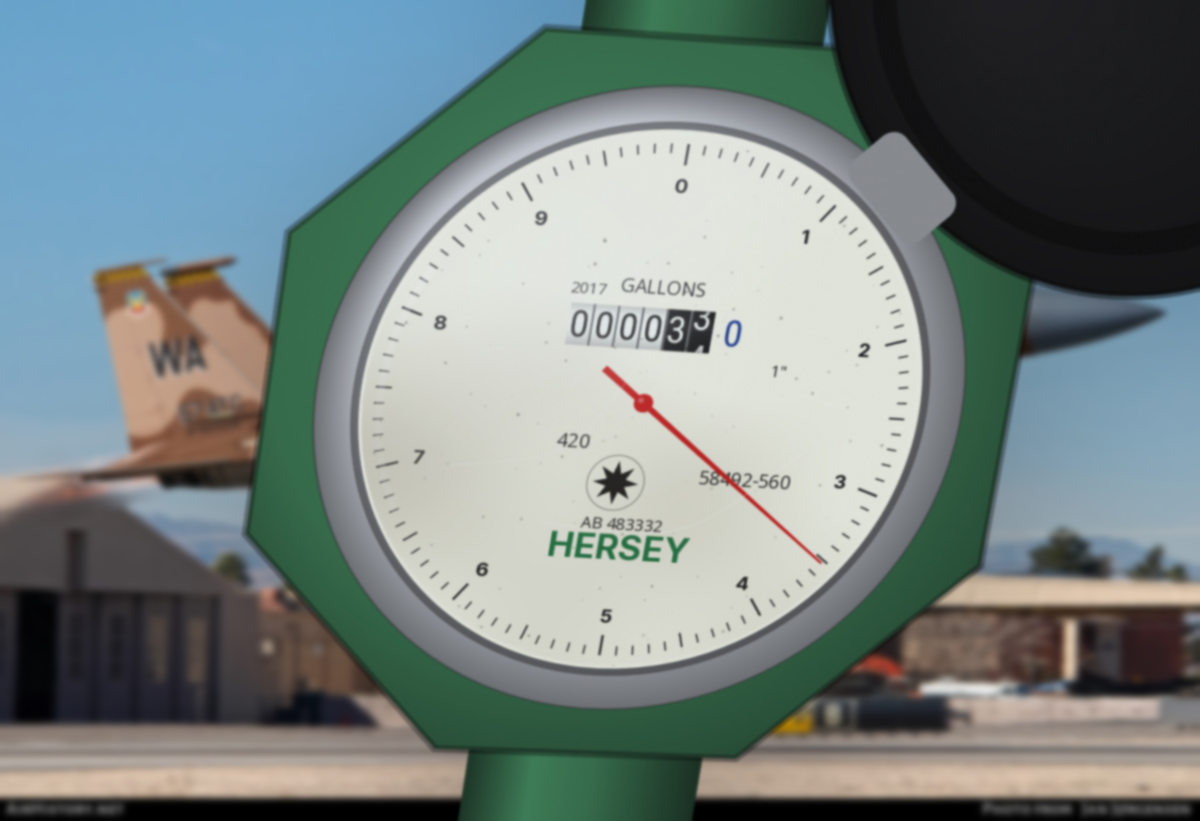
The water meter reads 333.5
